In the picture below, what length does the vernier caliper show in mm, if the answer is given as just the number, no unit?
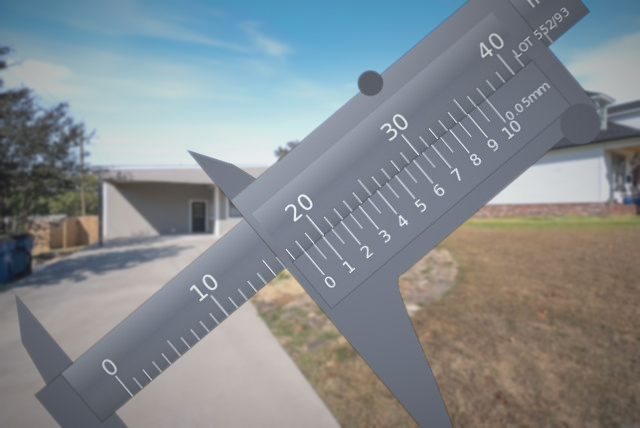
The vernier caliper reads 18.0
